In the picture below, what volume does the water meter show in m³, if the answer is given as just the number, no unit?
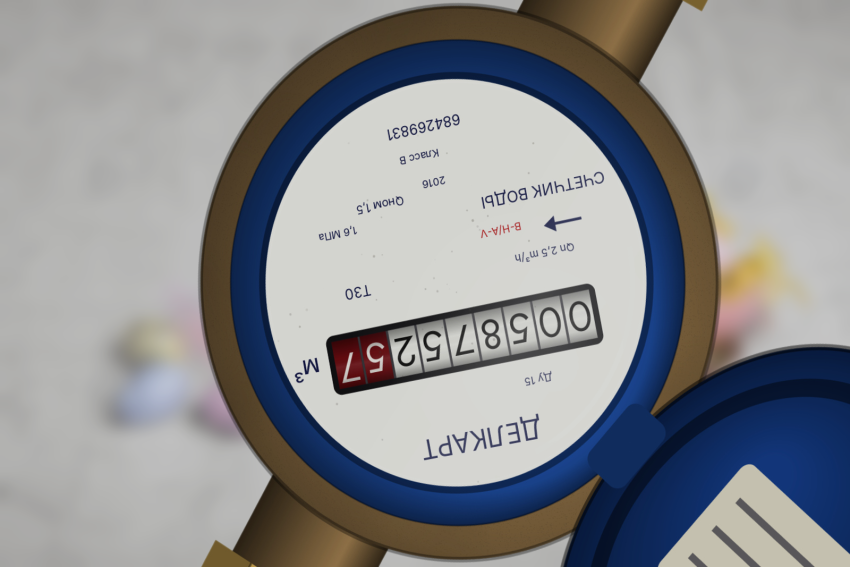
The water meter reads 58752.57
